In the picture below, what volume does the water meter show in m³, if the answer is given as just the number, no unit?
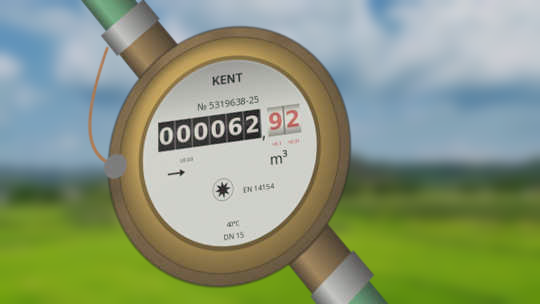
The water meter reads 62.92
